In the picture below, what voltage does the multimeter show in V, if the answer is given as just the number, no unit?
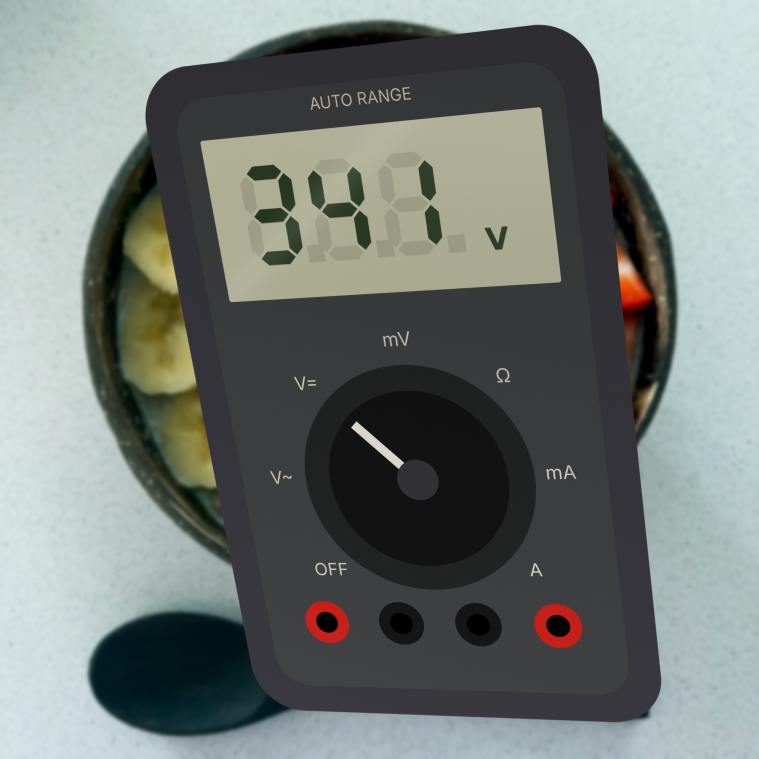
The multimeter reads 341
